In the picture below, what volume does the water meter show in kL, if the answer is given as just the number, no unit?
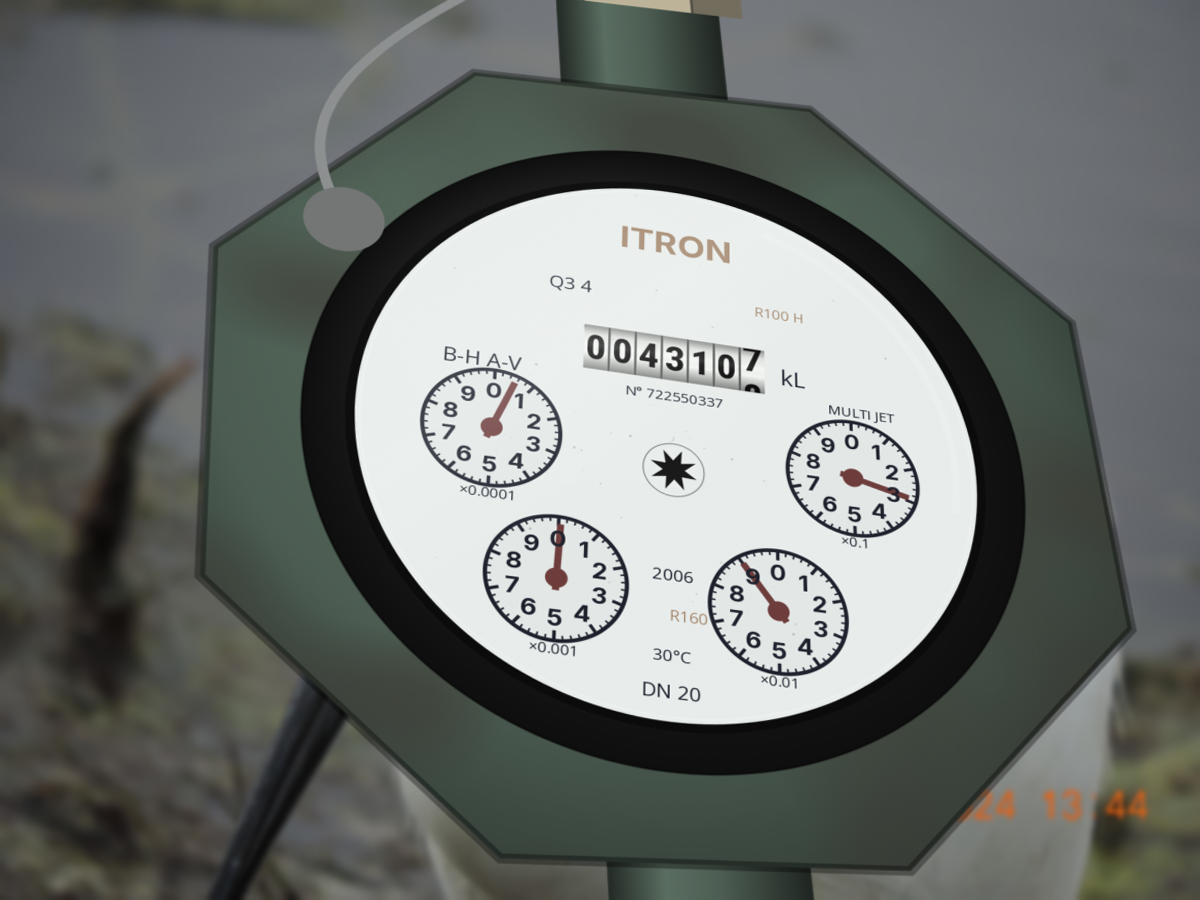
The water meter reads 43107.2900
